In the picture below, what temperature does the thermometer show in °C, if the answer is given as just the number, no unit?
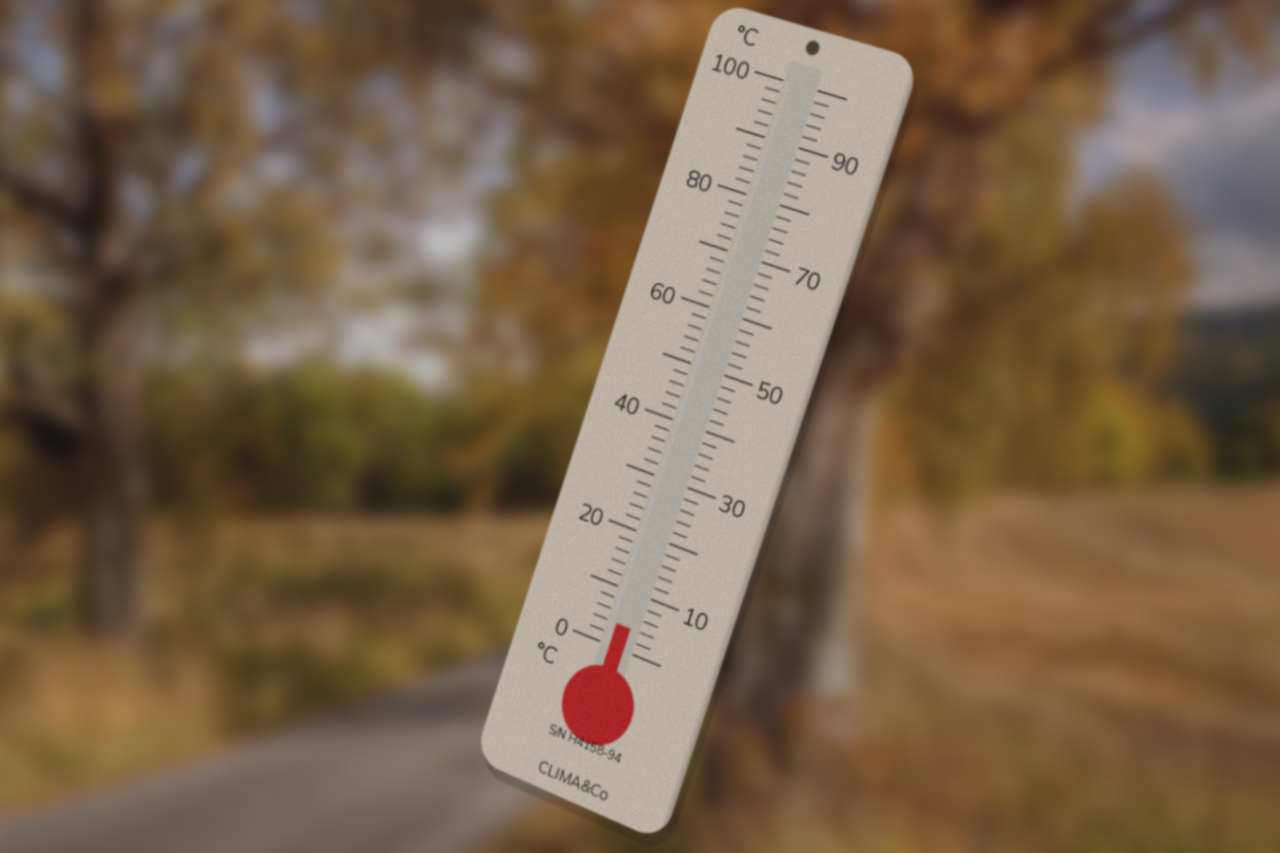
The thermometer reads 4
